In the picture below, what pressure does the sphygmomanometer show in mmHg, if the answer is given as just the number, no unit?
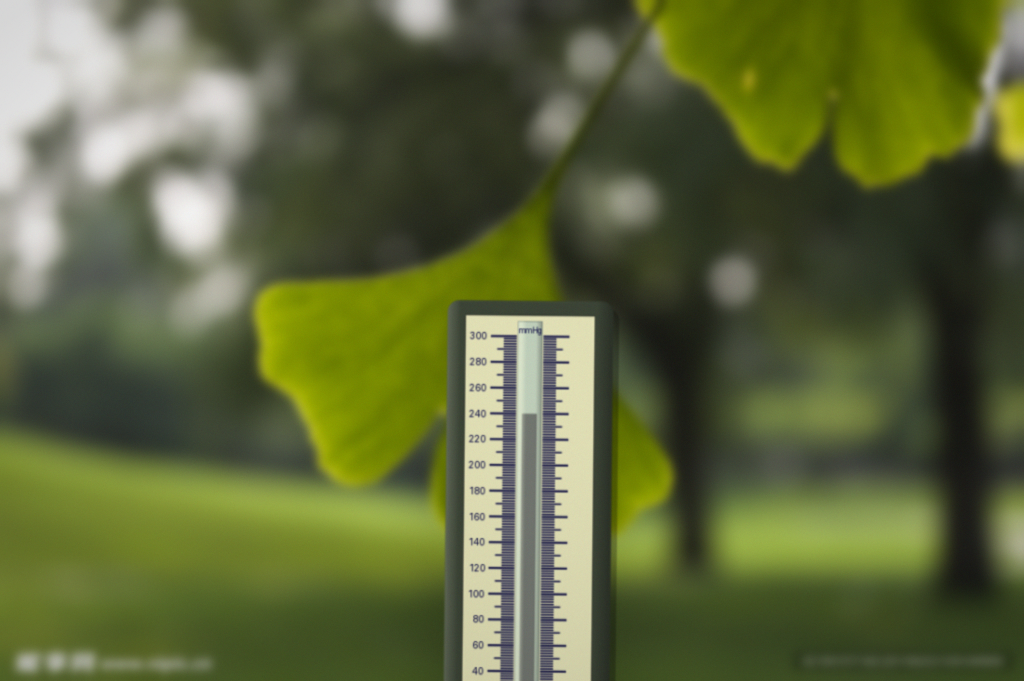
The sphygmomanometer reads 240
